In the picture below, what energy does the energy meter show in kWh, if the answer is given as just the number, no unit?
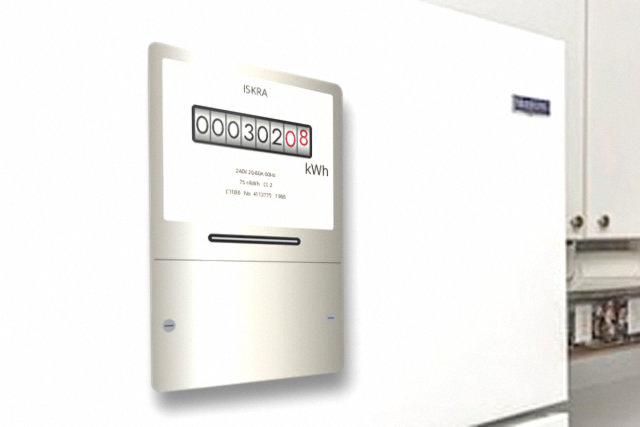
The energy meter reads 302.08
